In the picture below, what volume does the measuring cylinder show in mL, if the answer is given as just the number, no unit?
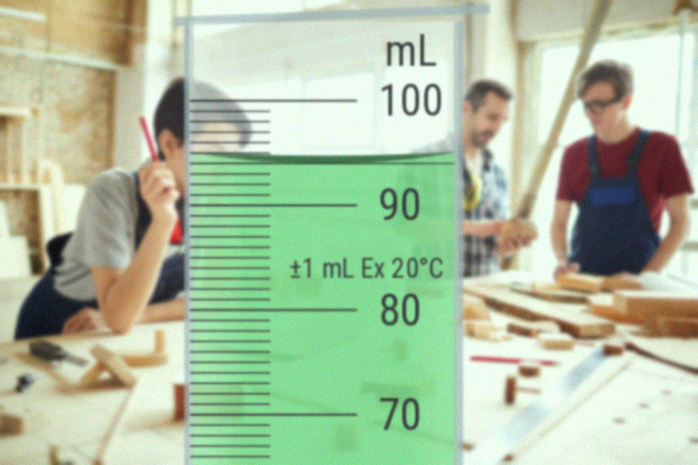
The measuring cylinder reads 94
